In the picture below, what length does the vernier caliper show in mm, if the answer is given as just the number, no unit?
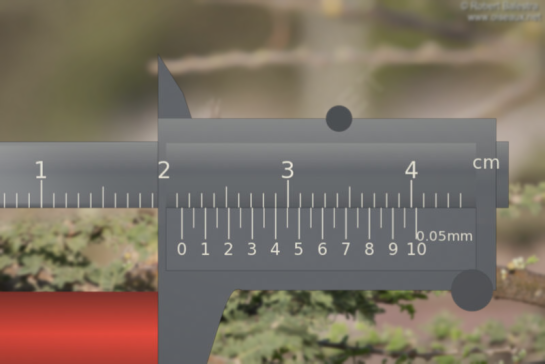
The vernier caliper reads 21.4
